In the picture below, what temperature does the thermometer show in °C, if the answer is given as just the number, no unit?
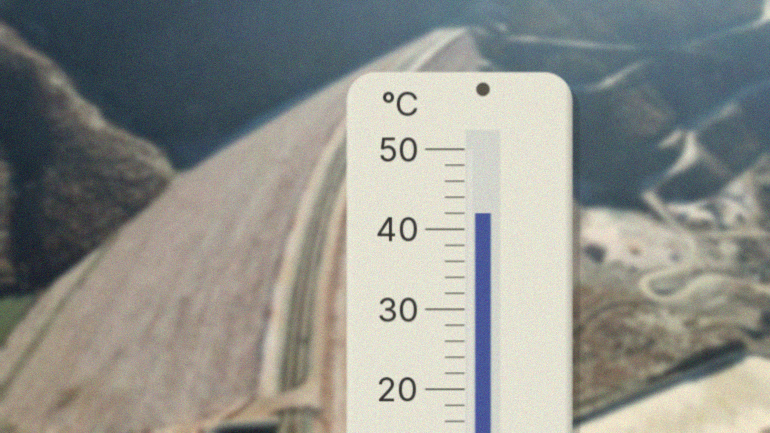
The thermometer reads 42
